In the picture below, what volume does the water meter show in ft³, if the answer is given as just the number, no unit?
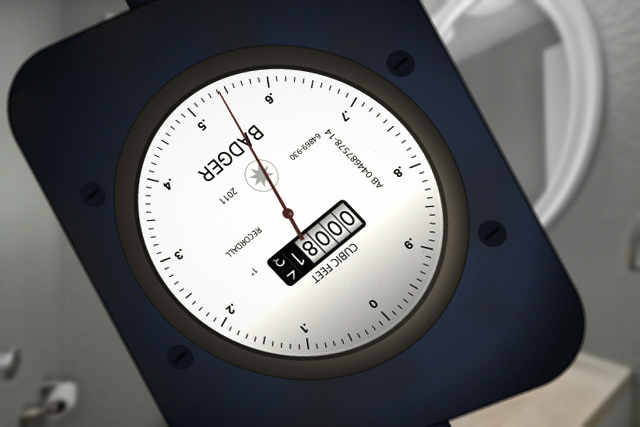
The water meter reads 812.54
